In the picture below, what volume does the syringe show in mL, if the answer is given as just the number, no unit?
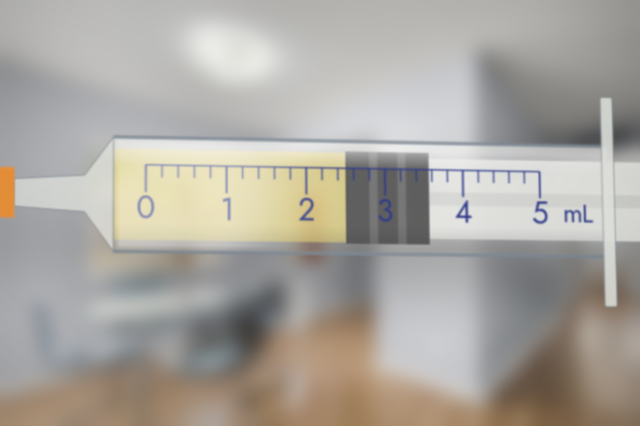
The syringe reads 2.5
